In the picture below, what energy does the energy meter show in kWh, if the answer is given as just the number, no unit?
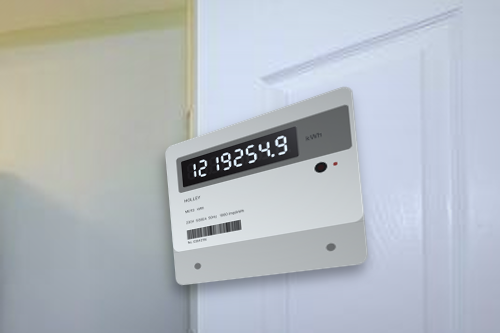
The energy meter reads 1219254.9
